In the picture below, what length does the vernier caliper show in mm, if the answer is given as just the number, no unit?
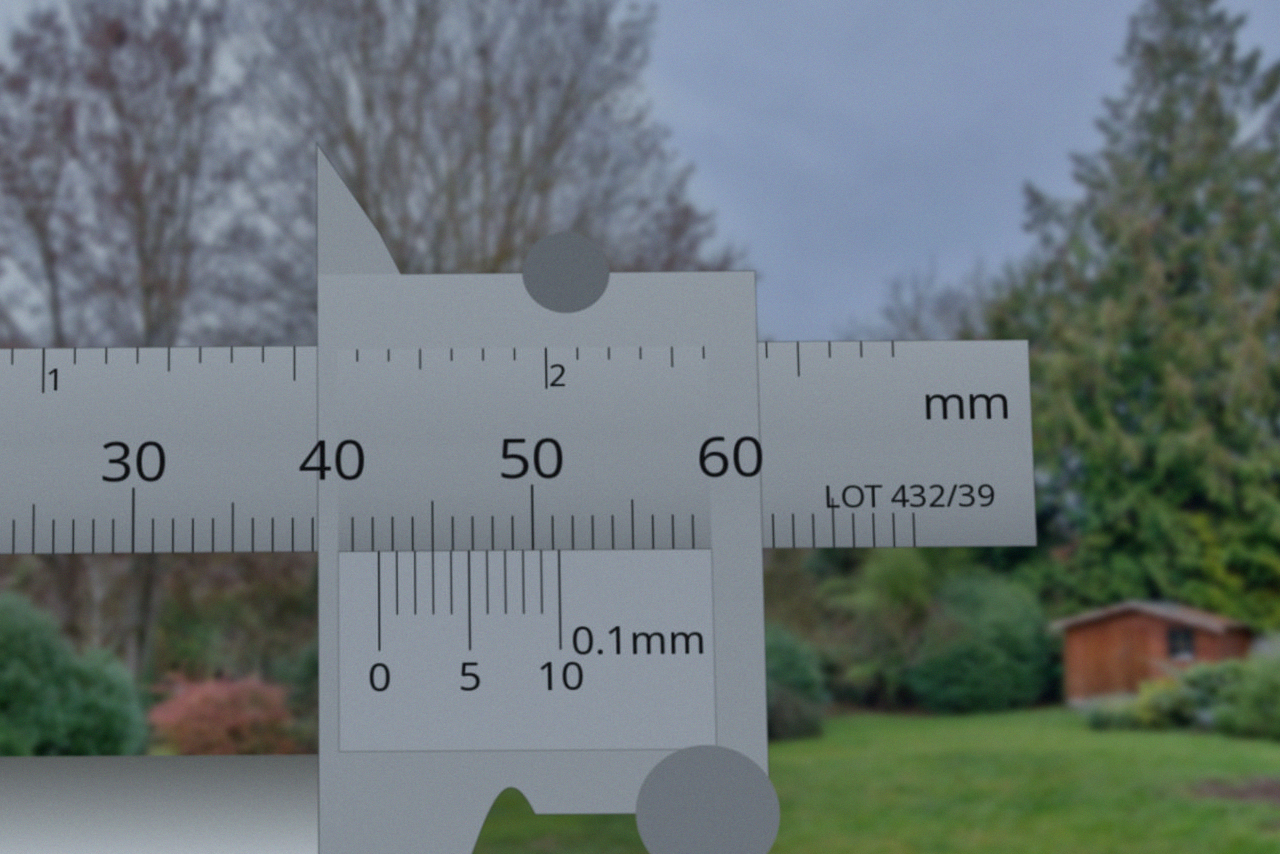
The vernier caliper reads 42.3
